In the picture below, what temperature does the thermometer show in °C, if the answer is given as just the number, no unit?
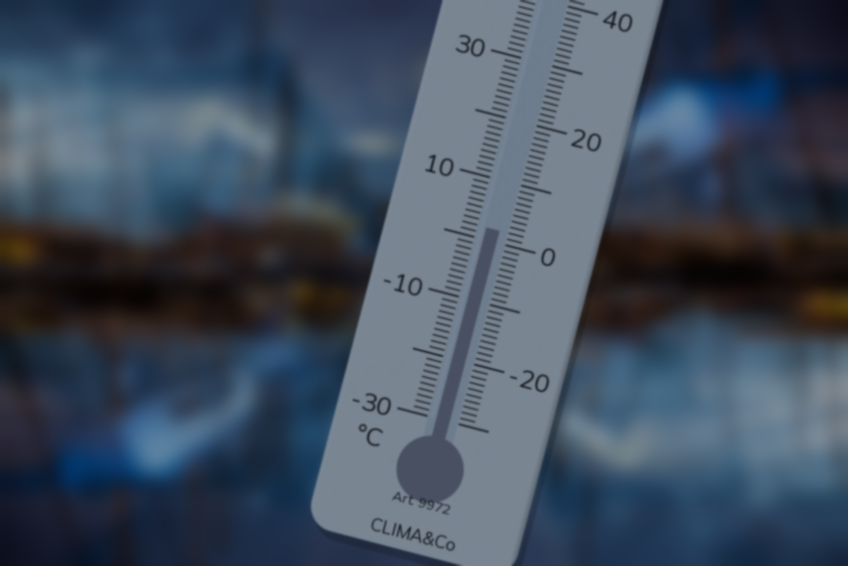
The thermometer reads 2
